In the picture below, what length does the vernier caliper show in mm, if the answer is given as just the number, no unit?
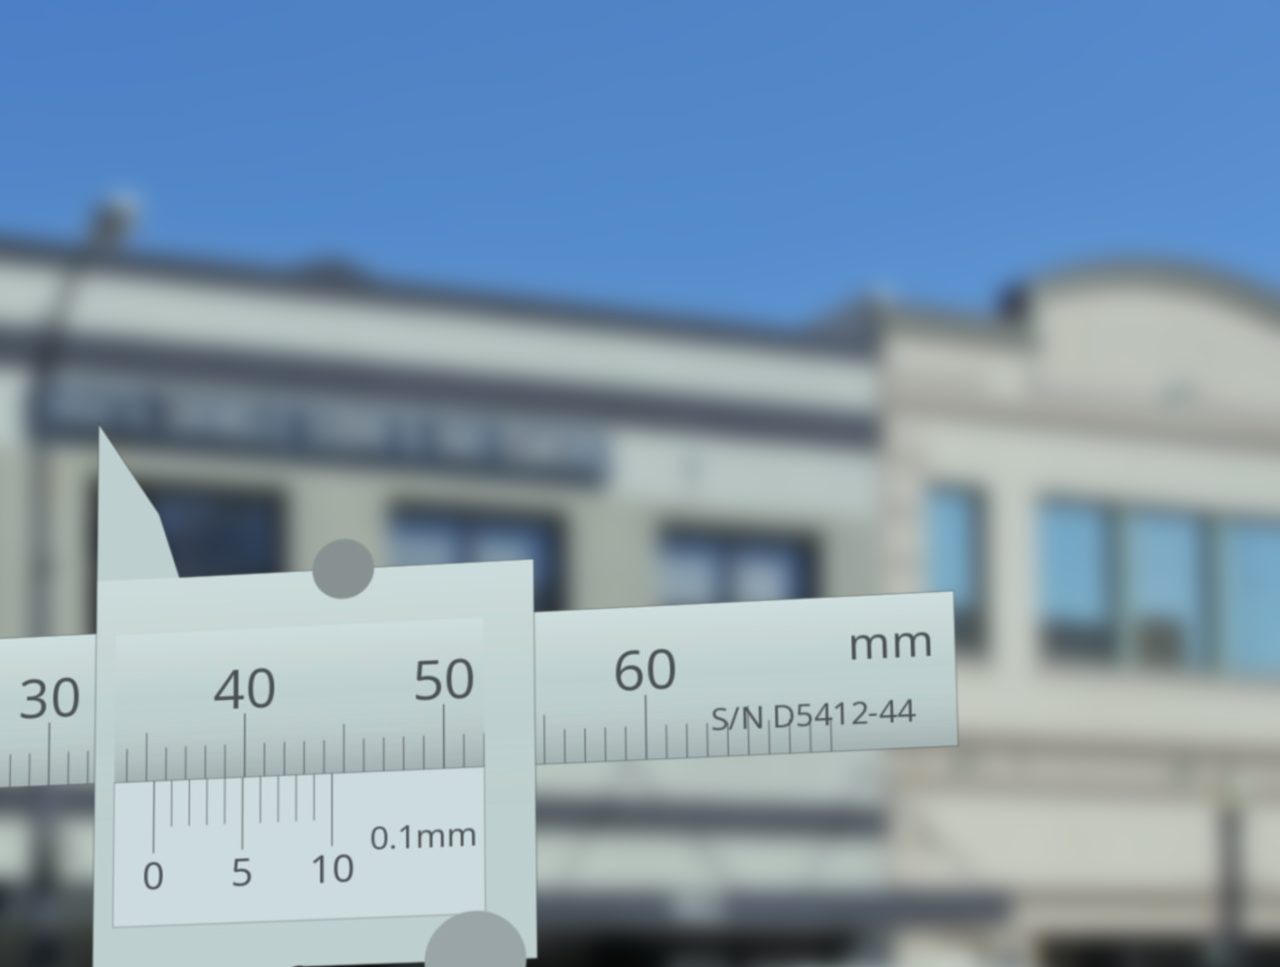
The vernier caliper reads 35.4
